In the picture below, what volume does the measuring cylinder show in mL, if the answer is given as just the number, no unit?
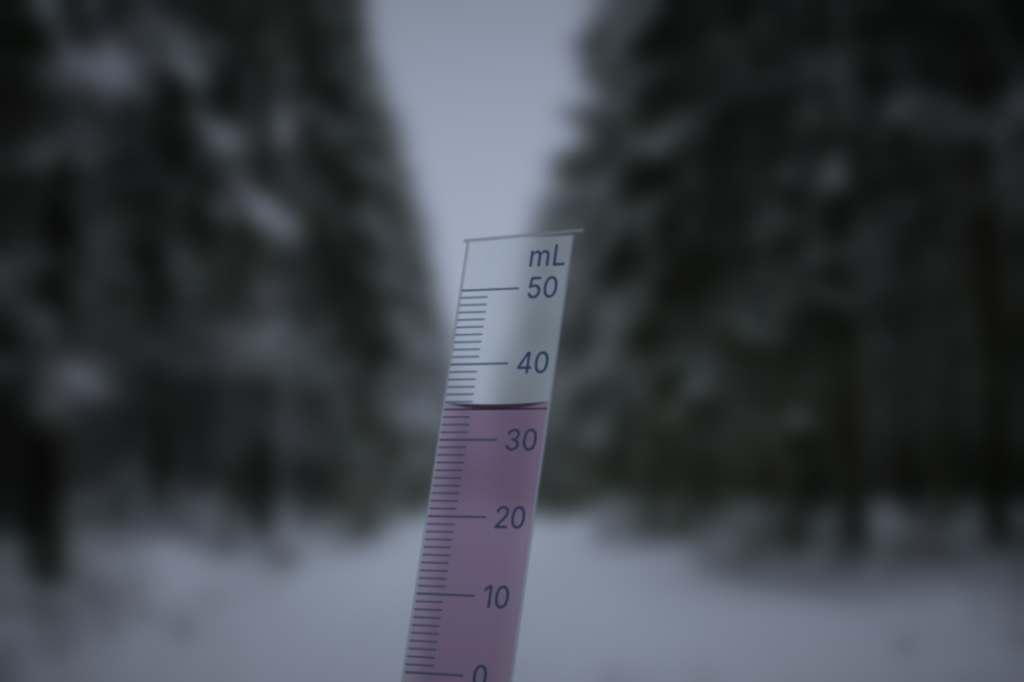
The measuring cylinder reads 34
